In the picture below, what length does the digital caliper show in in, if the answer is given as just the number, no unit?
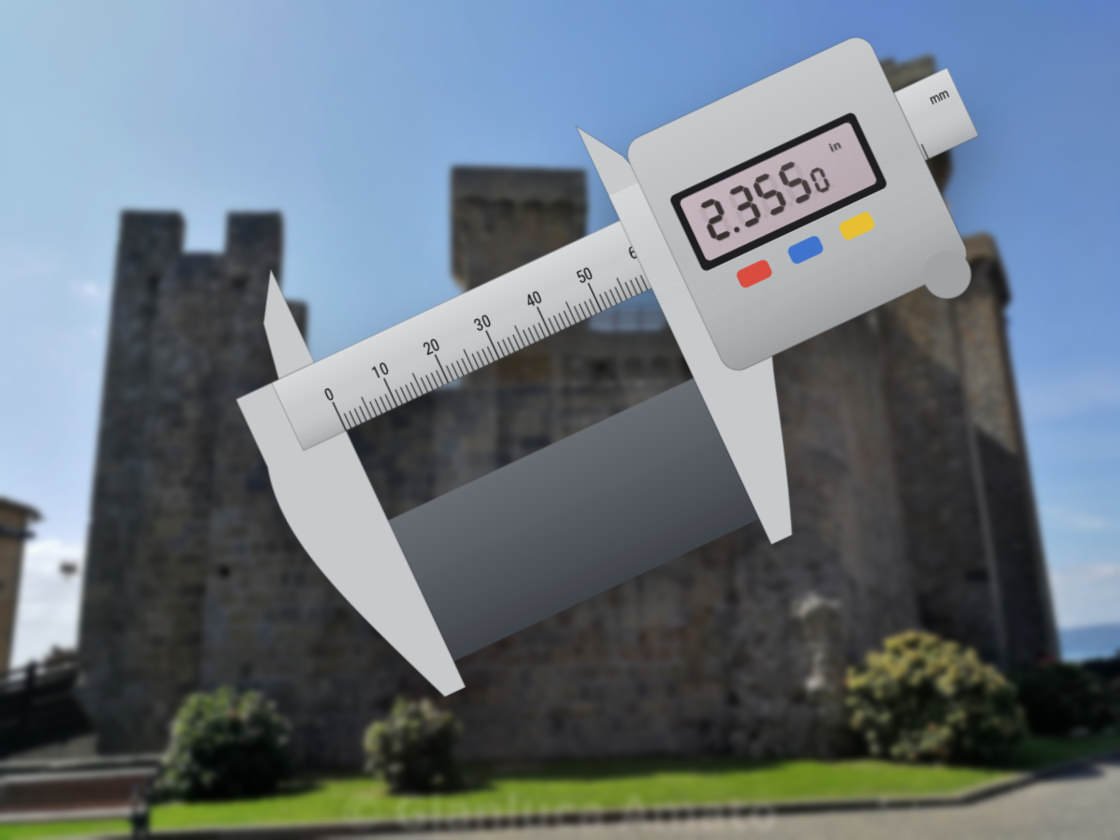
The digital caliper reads 2.3550
